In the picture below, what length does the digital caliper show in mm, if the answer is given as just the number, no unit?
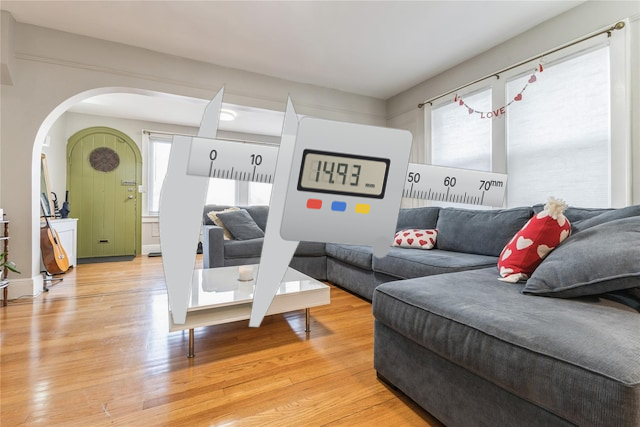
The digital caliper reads 14.93
